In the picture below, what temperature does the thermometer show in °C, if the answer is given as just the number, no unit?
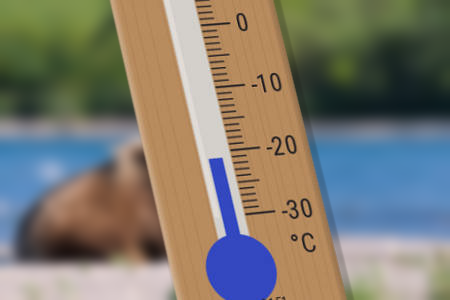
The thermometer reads -21
